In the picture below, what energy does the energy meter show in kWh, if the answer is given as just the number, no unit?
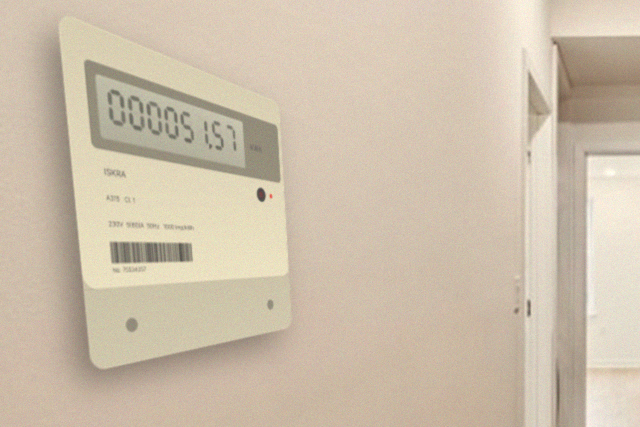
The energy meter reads 51.57
